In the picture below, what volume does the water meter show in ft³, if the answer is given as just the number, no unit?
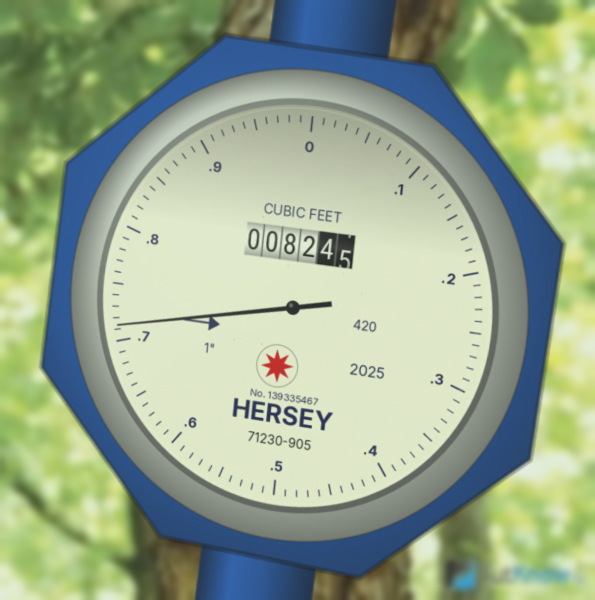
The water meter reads 8244.71
